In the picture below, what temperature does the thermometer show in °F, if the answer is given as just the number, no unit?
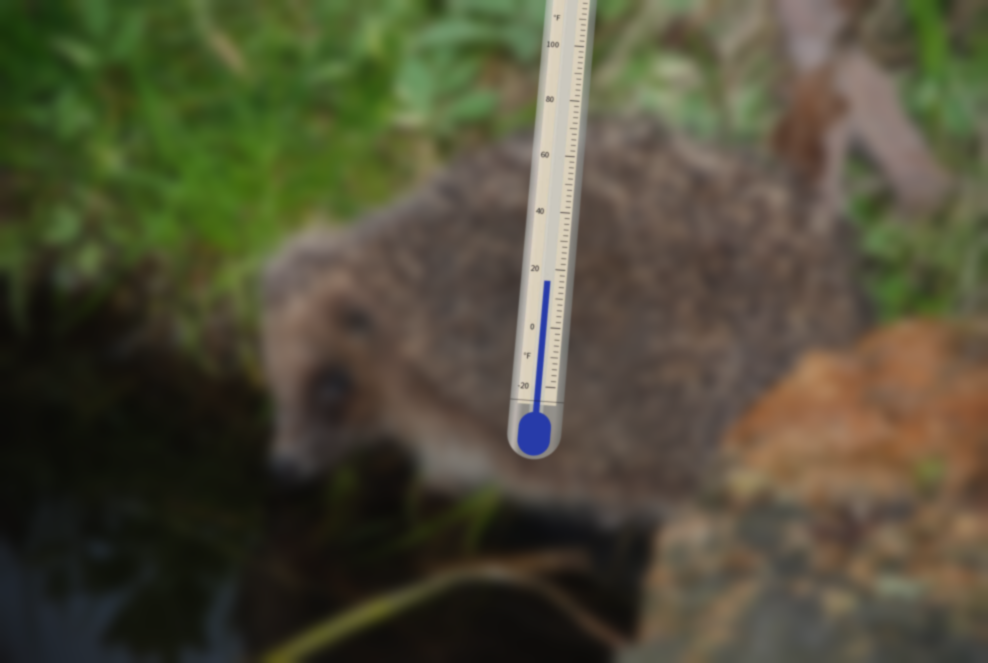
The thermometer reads 16
